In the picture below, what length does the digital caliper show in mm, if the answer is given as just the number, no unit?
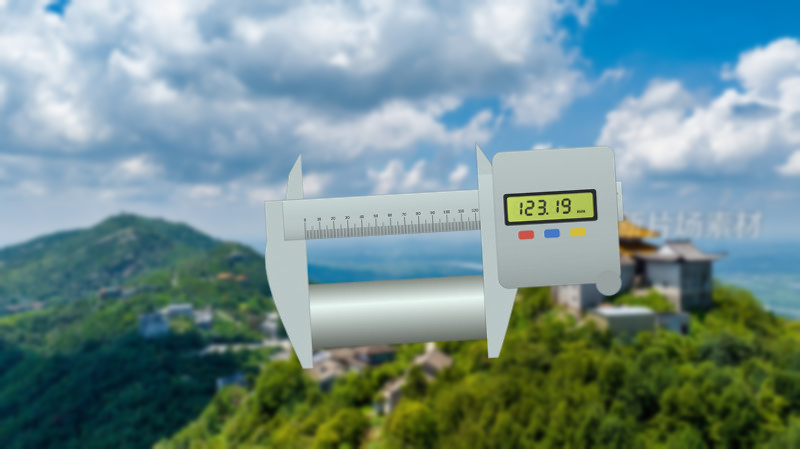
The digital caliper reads 123.19
